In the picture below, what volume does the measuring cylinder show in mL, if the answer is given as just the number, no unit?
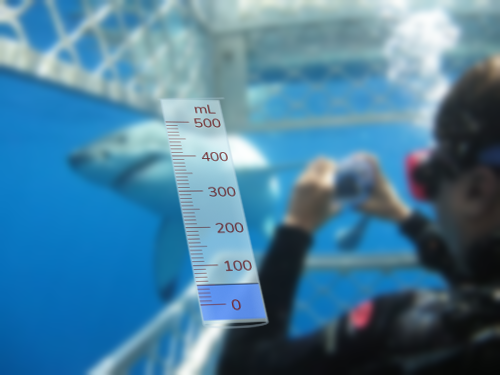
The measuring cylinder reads 50
